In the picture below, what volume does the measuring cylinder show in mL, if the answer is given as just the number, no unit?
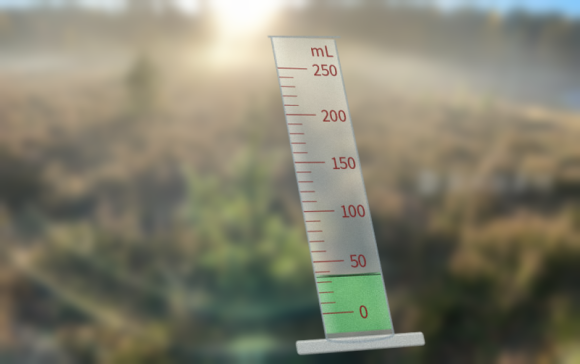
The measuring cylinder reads 35
